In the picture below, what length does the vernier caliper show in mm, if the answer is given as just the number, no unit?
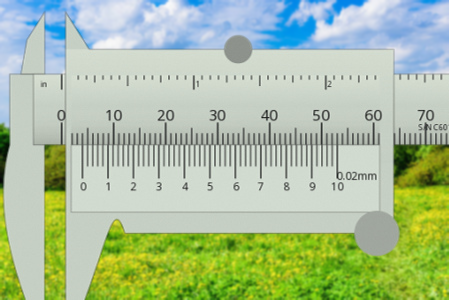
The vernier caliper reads 4.0
